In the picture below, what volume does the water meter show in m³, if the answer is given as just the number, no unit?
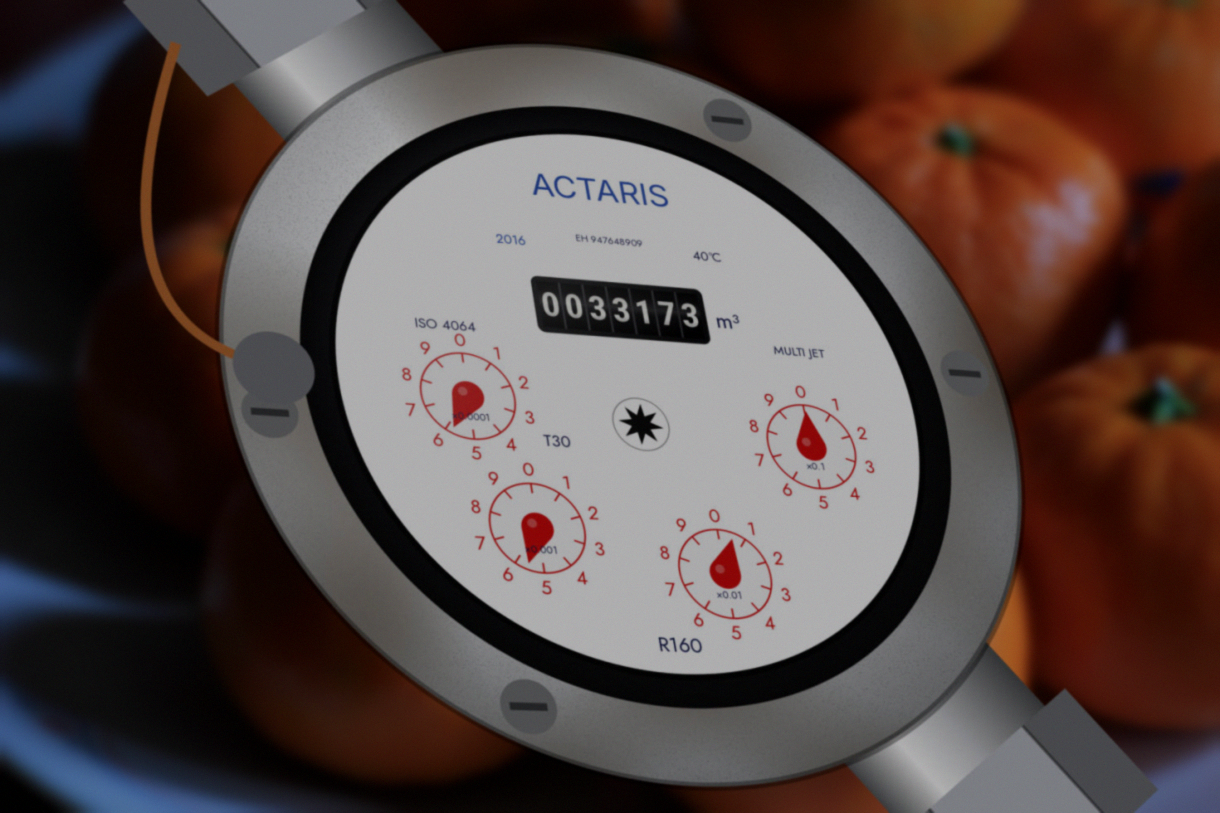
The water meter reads 33173.0055
